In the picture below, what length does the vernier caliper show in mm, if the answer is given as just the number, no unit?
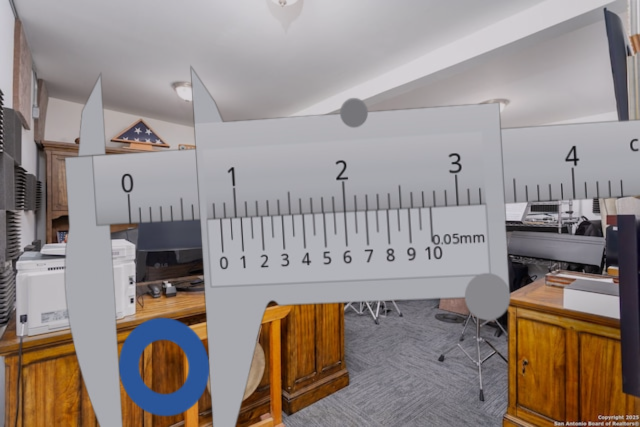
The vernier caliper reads 8.6
